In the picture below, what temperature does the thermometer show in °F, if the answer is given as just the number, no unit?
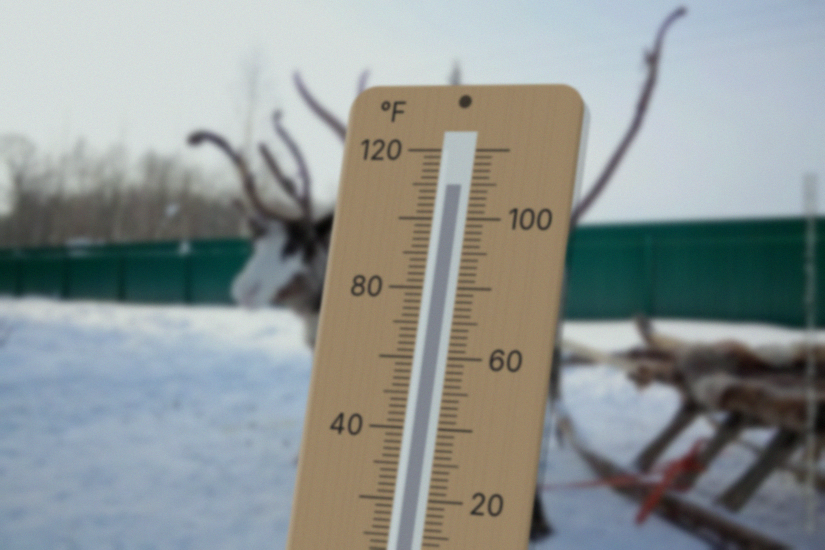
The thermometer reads 110
